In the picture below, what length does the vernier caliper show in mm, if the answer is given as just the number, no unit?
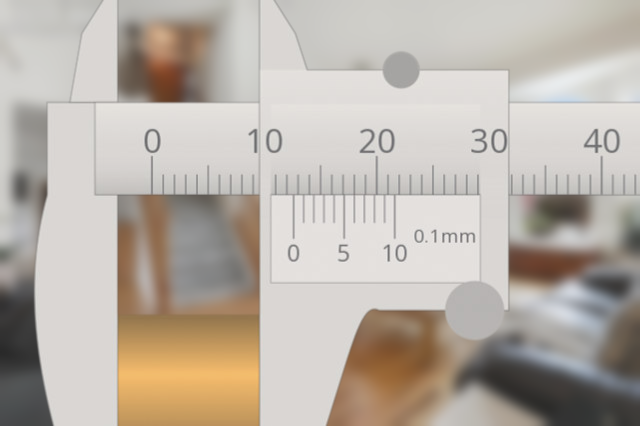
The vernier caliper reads 12.6
